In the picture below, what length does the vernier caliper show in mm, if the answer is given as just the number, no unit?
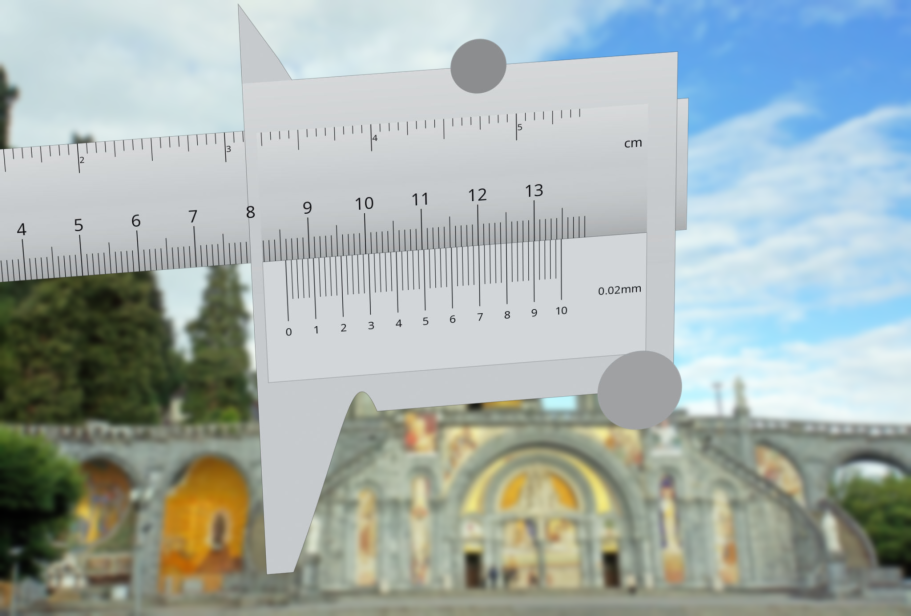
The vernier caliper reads 85.8
